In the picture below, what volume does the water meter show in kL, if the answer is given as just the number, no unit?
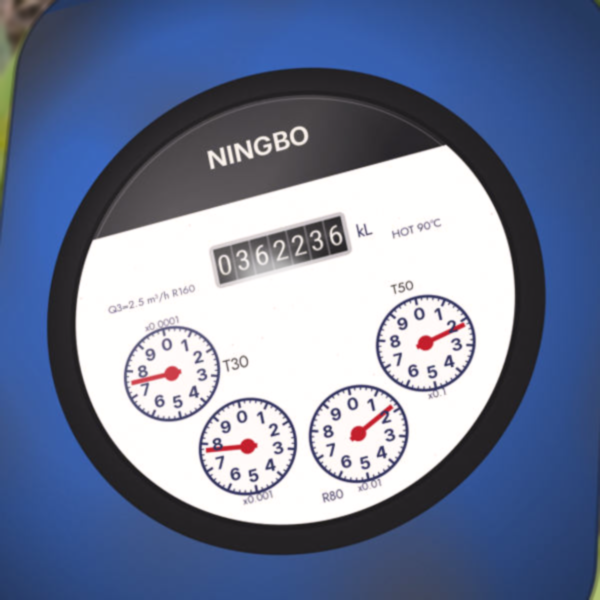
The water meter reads 362236.2177
